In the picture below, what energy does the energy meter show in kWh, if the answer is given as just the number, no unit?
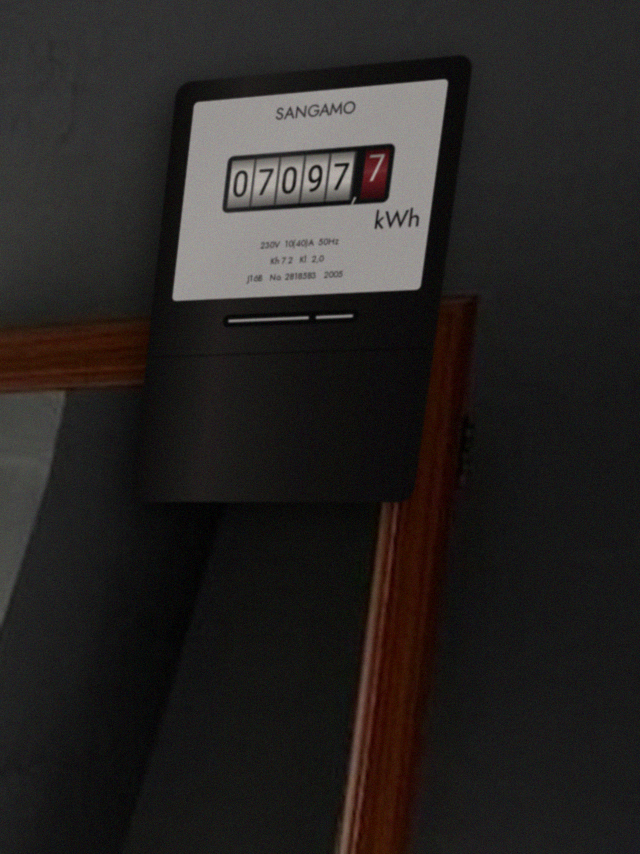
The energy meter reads 7097.7
